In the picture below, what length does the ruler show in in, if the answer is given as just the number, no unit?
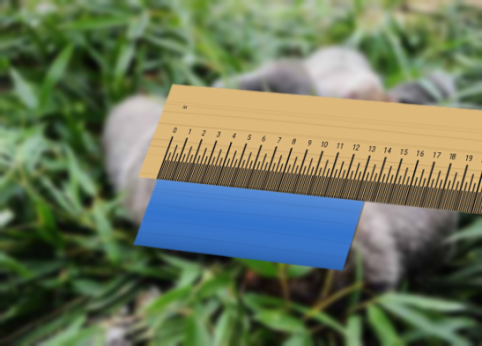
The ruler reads 13.5
